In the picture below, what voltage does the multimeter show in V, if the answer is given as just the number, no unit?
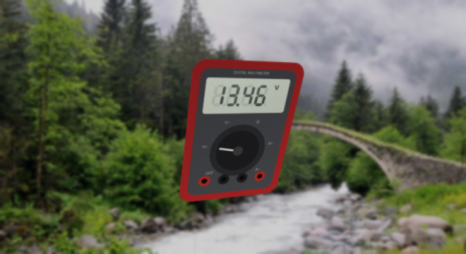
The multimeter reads 13.46
